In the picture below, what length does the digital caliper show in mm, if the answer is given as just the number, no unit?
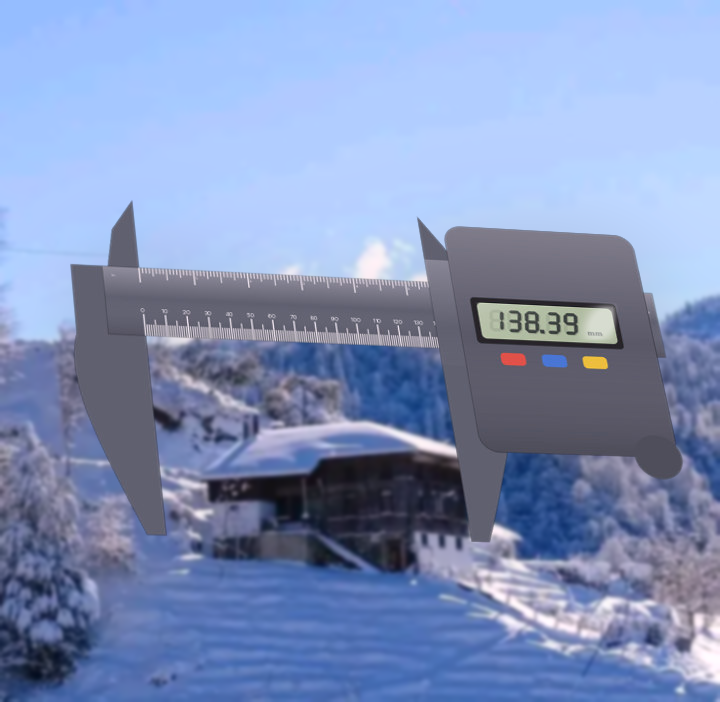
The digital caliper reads 138.39
